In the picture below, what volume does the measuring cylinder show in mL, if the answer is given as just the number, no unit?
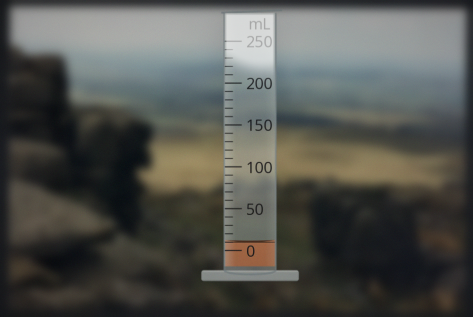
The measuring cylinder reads 10
